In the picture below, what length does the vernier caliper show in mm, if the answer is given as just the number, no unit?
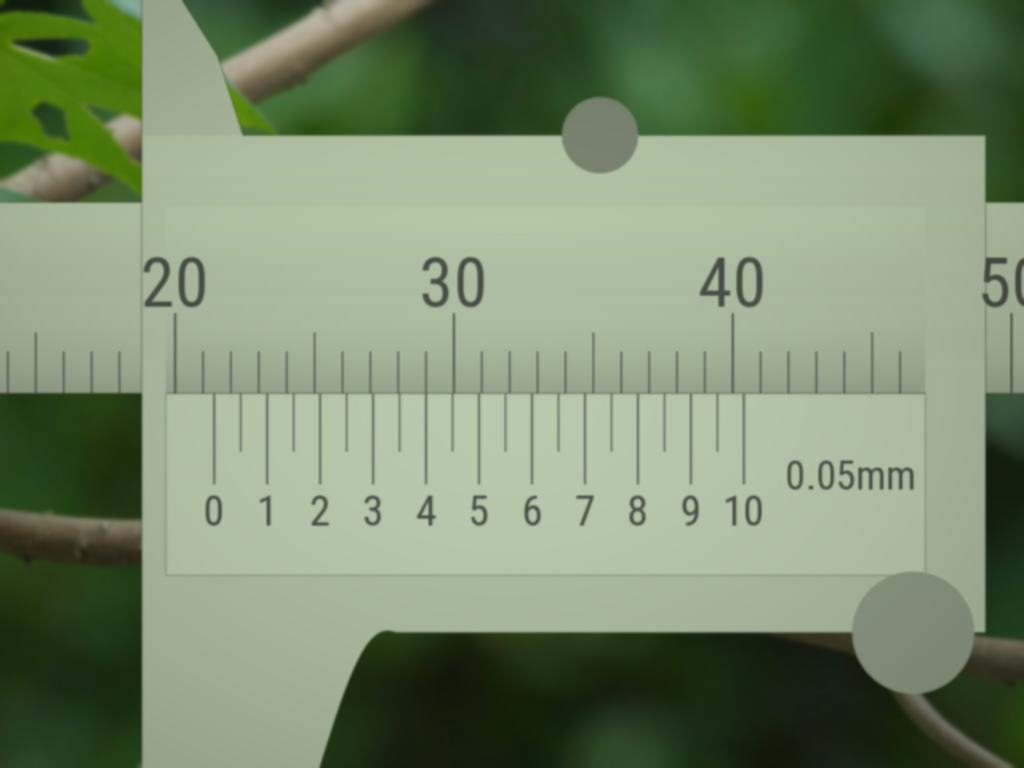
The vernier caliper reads 21.4
